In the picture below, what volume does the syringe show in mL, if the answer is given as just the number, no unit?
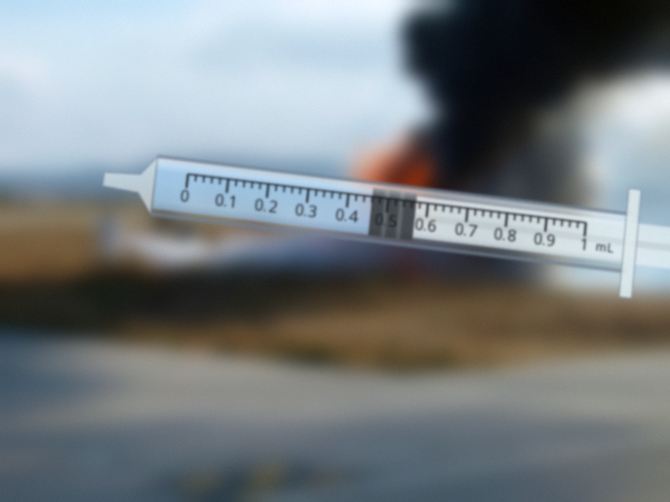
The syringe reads 0.46
